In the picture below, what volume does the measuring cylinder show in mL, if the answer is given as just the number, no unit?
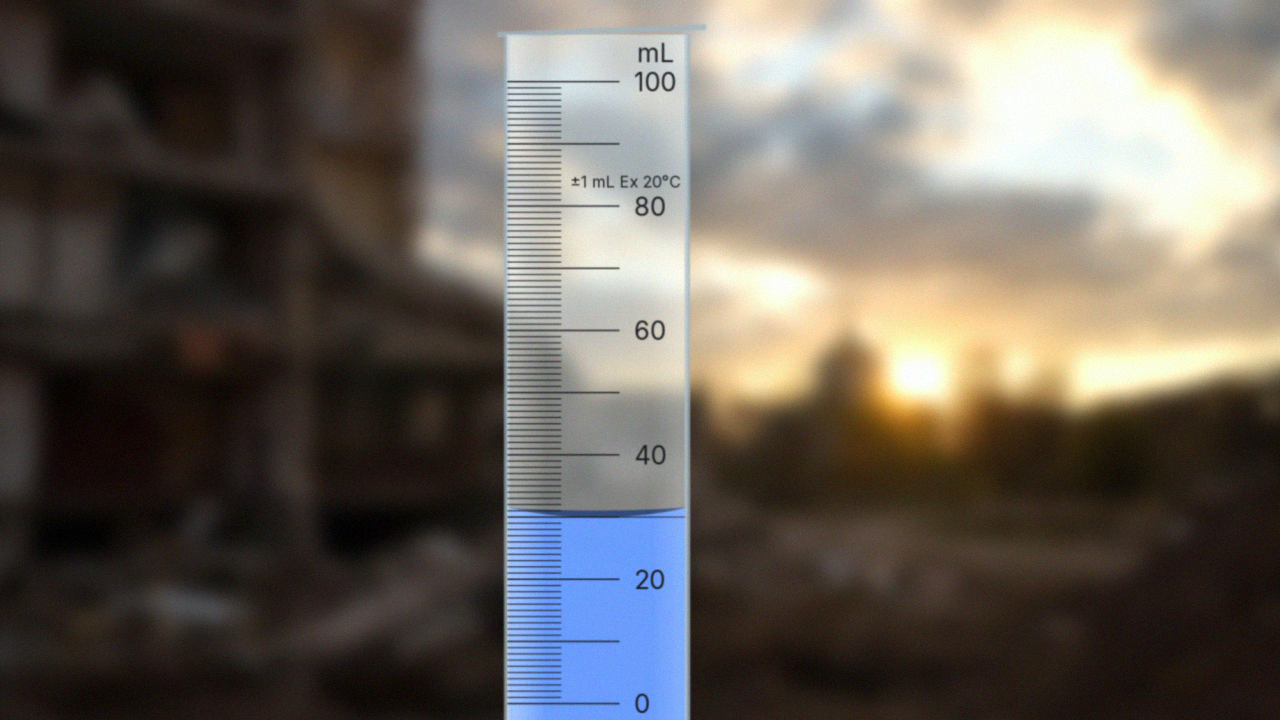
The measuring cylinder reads 30
